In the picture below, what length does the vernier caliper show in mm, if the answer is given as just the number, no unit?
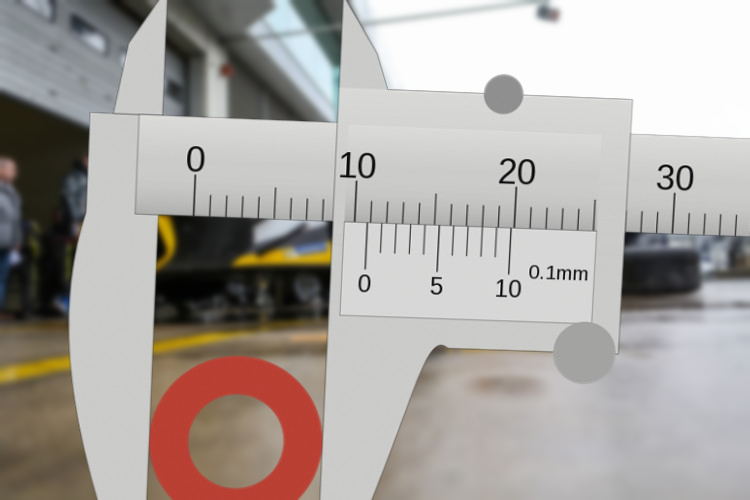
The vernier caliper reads 10.8
